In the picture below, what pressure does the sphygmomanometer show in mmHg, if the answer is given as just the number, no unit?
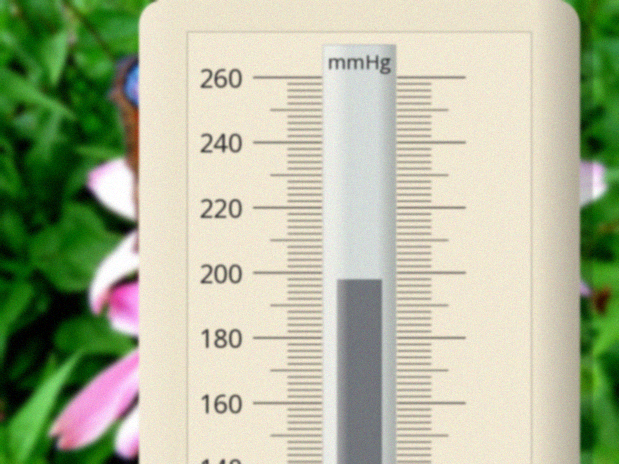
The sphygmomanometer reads 198
